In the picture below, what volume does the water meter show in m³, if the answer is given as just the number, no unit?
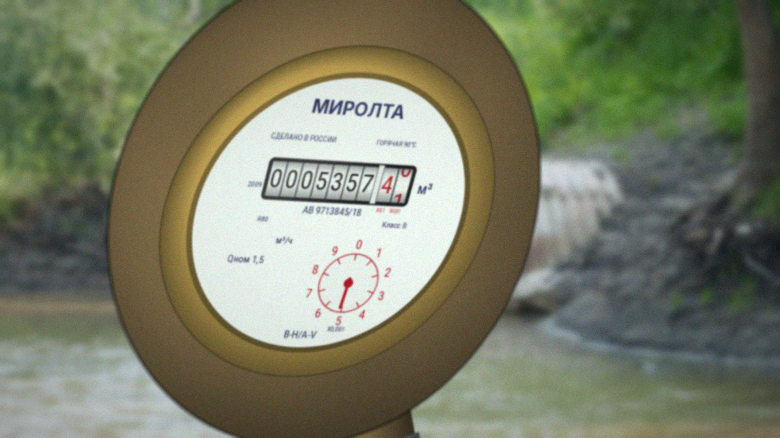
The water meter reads 5357.405
